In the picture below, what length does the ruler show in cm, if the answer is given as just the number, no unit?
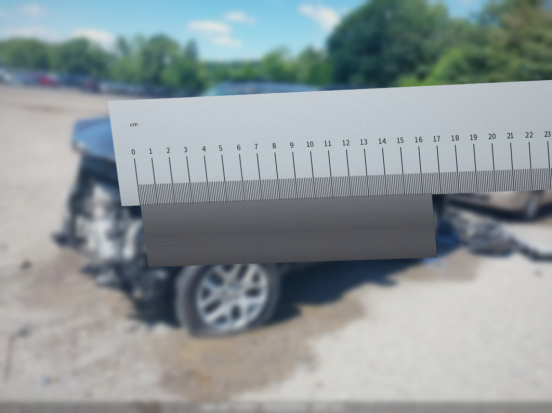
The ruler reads 16.5
